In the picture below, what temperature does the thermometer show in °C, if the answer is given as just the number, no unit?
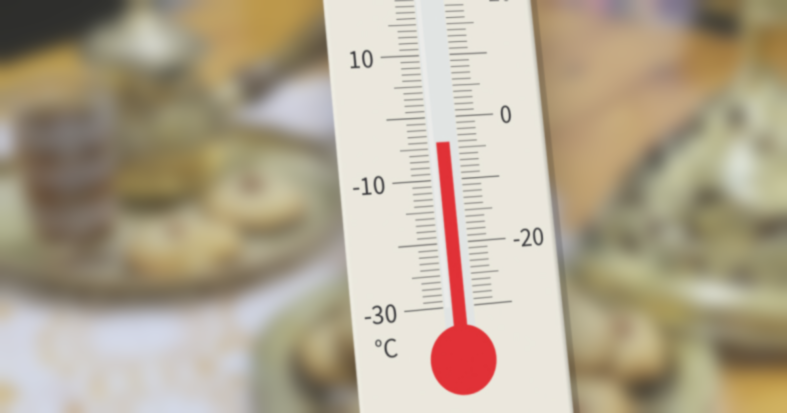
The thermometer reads -4
